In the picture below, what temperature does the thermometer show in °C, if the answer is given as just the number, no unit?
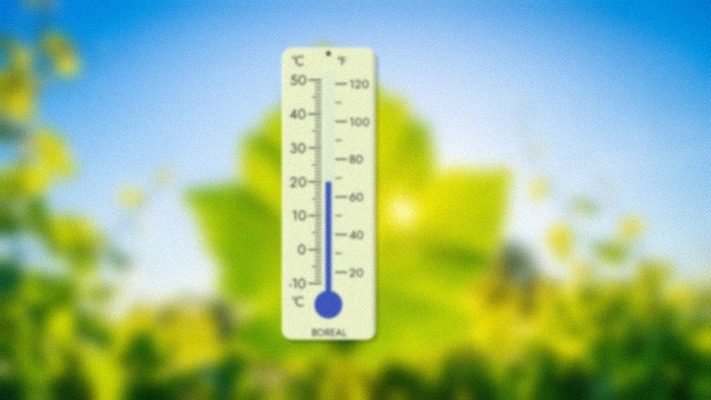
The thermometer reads 20
